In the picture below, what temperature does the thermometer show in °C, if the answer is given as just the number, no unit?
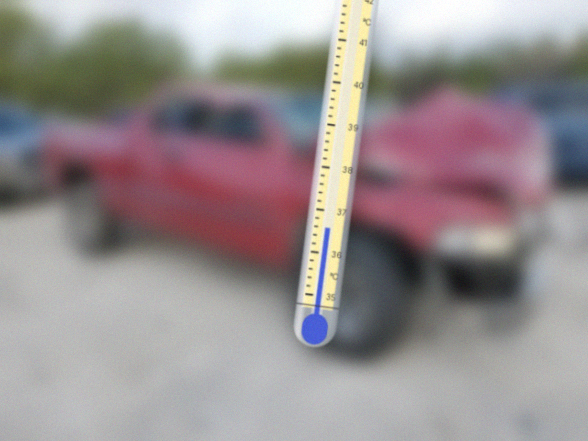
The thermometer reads 36.6
